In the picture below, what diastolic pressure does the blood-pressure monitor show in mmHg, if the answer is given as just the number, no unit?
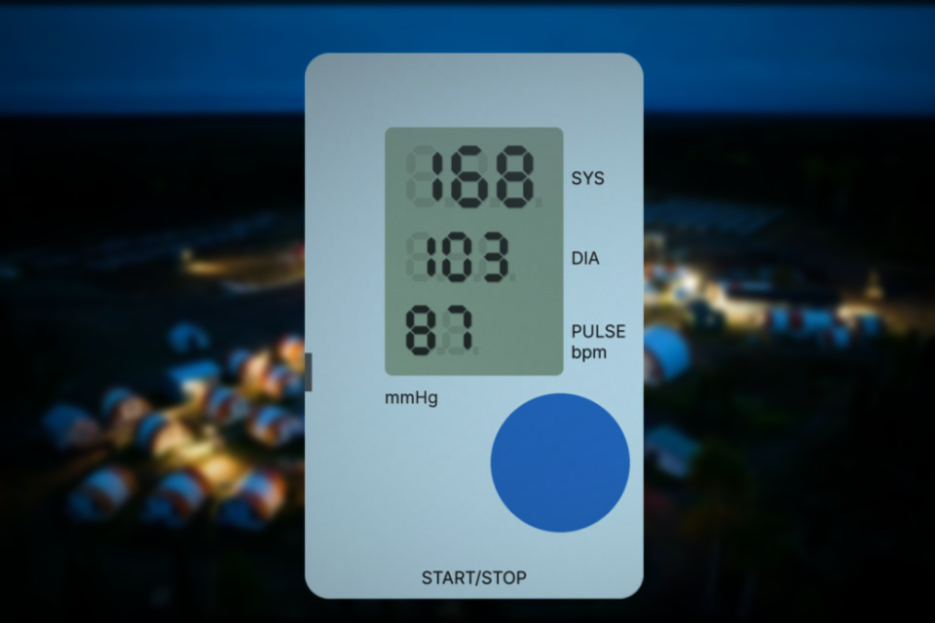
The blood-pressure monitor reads 103
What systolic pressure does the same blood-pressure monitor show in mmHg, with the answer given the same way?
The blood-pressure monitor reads 168
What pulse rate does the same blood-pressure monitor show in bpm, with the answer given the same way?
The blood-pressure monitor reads 87
